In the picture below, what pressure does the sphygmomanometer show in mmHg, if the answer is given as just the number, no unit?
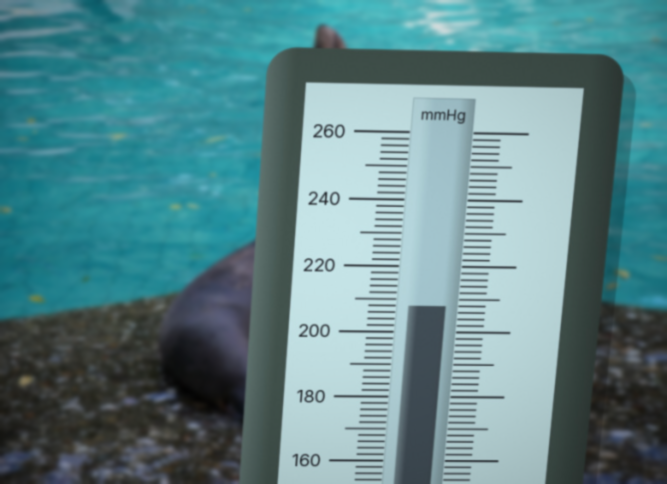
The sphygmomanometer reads 208
